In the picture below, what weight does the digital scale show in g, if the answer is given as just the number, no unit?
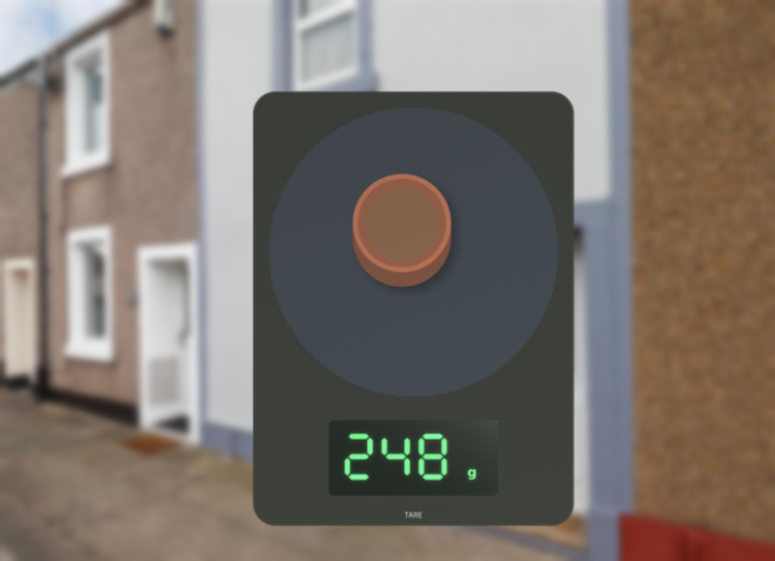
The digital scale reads 248
